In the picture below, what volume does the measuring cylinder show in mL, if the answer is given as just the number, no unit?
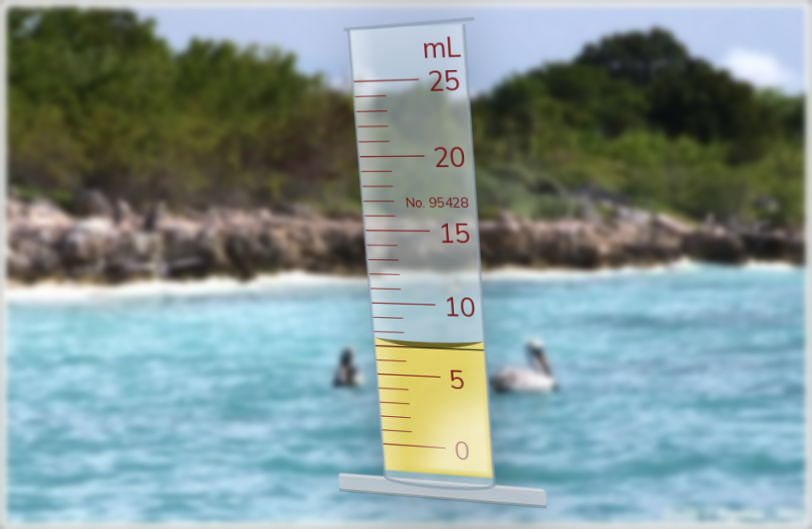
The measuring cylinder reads 7
